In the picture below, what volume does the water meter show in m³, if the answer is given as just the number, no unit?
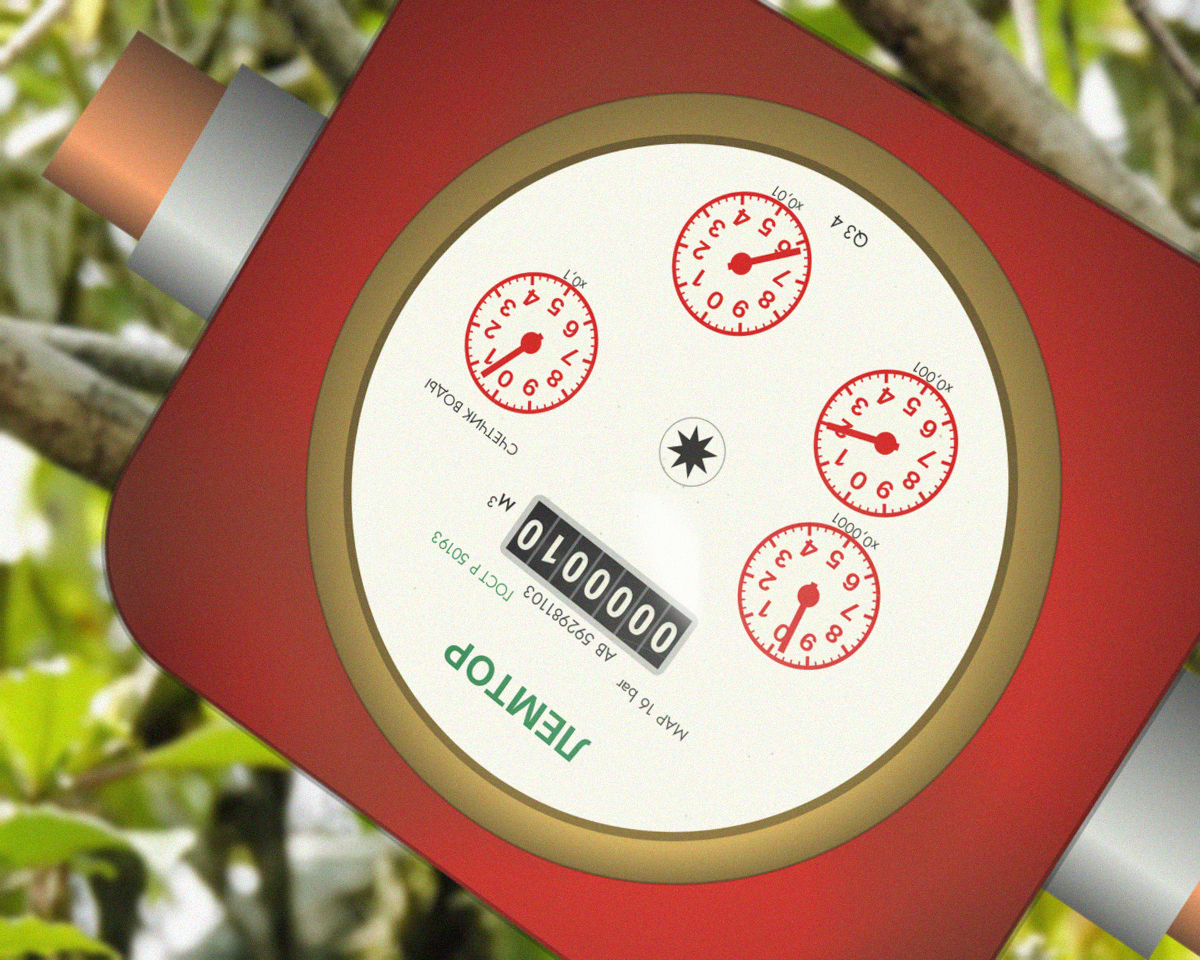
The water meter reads 10.0619
